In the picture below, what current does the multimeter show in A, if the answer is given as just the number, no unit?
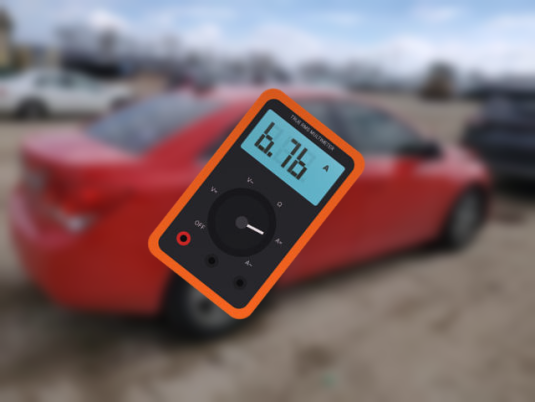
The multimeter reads 6.76
